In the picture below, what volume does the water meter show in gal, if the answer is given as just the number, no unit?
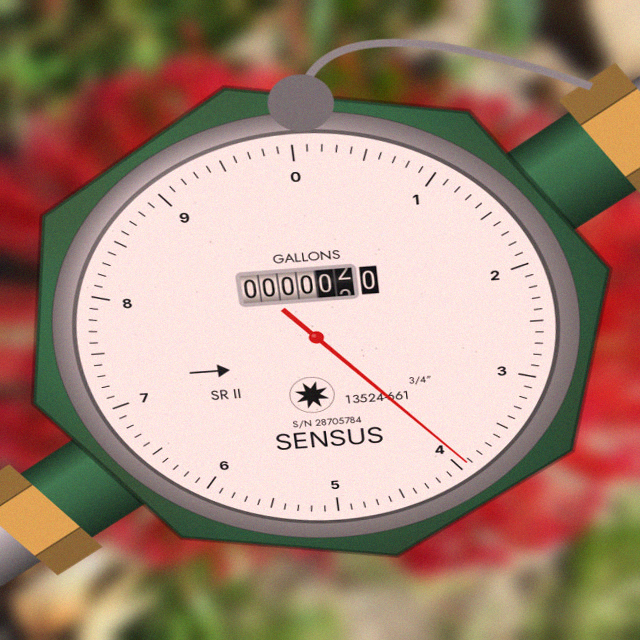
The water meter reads 23.9
